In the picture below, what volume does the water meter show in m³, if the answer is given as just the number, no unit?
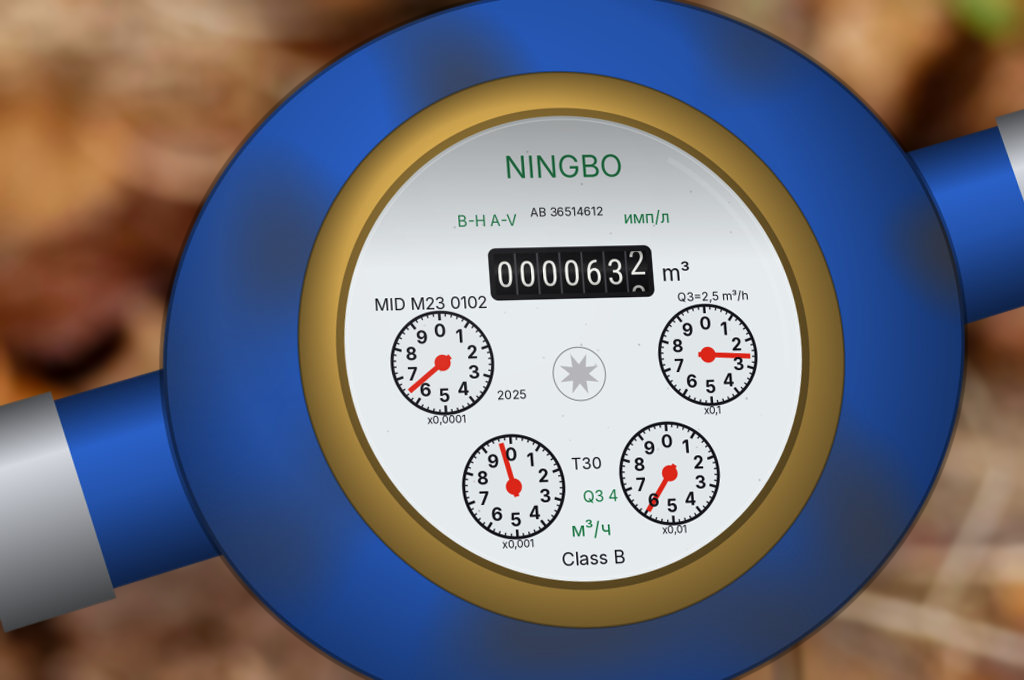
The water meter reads 632.2596
